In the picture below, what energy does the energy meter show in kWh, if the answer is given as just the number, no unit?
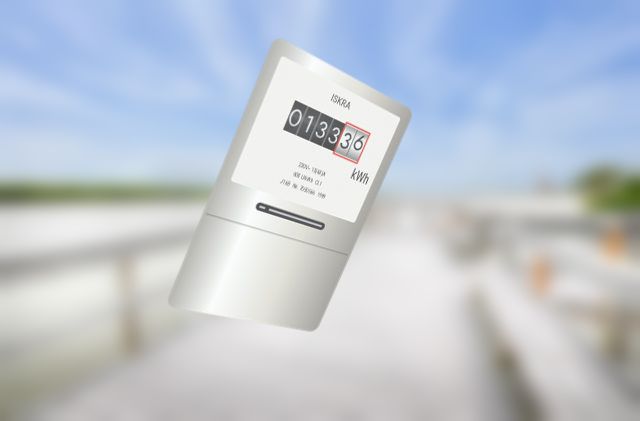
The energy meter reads 133.36
